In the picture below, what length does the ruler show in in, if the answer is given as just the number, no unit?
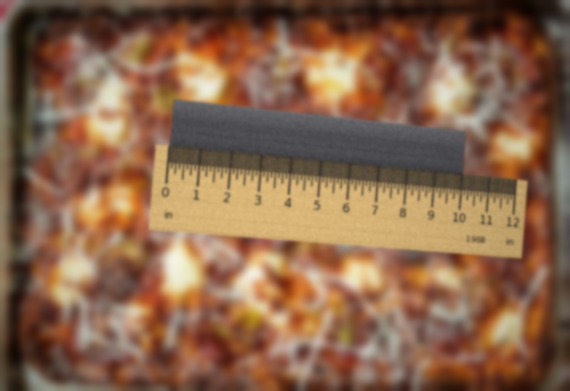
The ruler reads 10
